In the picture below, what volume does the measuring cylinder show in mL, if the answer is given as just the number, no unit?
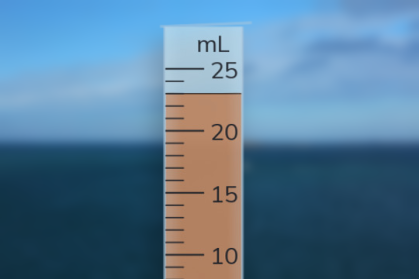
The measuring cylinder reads 23
